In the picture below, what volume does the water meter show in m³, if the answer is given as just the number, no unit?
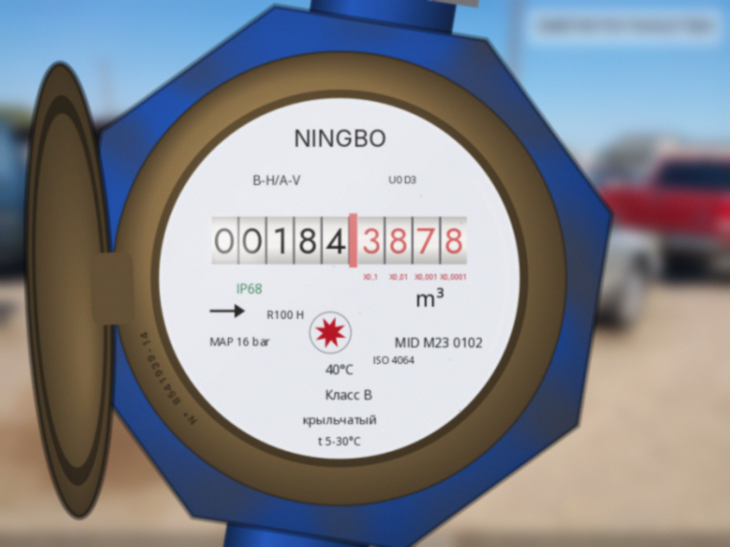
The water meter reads 184.3878
